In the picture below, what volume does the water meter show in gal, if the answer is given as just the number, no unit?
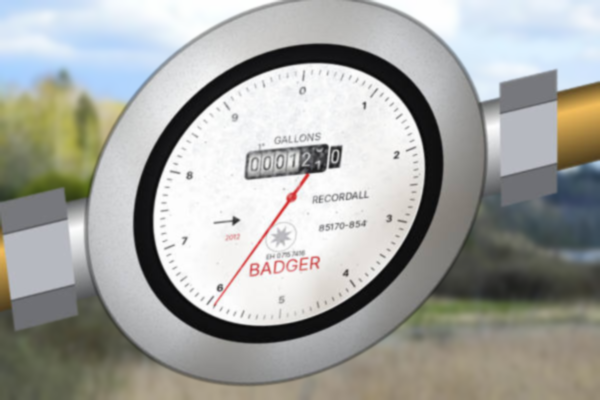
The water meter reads 1205.9
